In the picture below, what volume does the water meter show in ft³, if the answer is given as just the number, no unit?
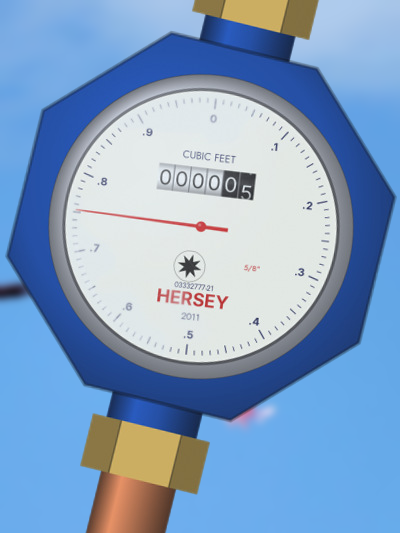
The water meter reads 4.75
